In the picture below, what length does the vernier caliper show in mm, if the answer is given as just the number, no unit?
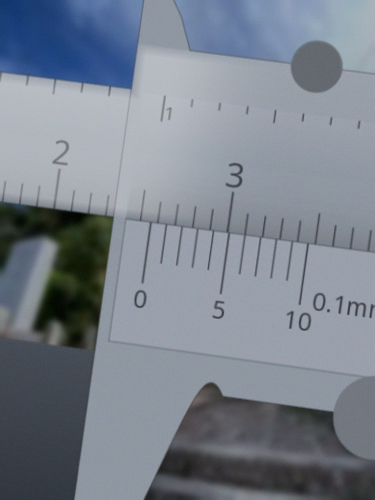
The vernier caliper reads 25.6
